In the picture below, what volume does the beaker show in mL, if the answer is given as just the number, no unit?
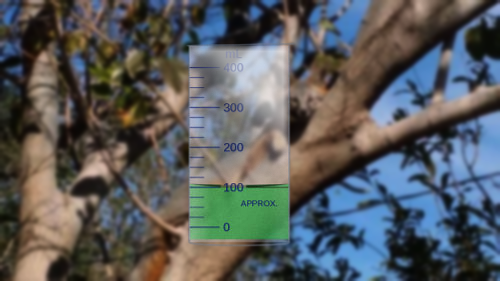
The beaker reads 100
